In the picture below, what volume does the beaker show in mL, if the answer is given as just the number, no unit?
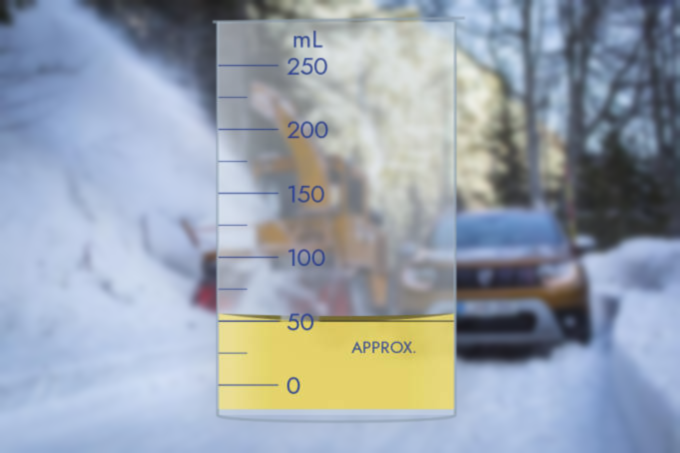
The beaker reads 50
